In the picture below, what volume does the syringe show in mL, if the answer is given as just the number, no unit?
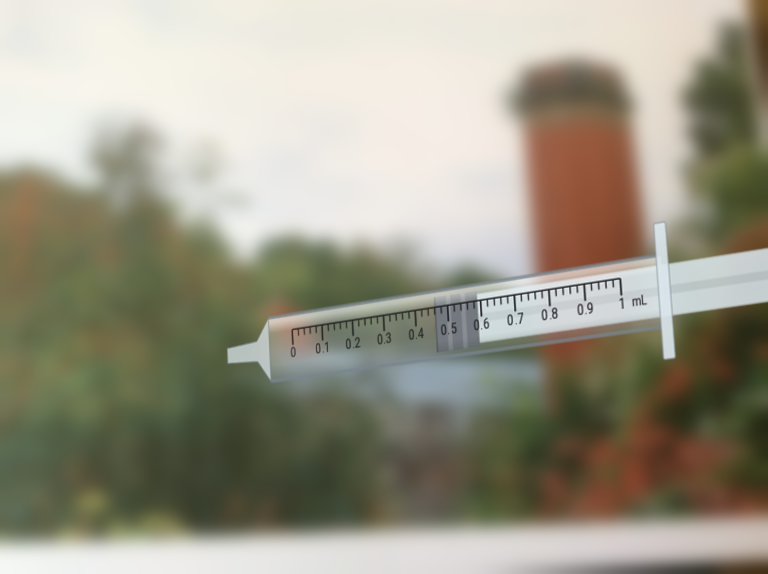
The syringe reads 0.46
